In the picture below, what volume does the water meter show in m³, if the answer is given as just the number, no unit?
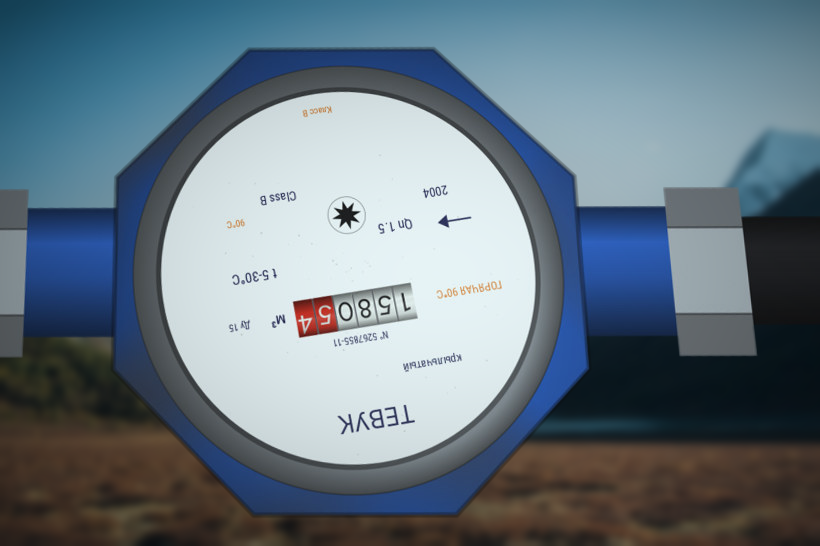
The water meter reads 1580.54
